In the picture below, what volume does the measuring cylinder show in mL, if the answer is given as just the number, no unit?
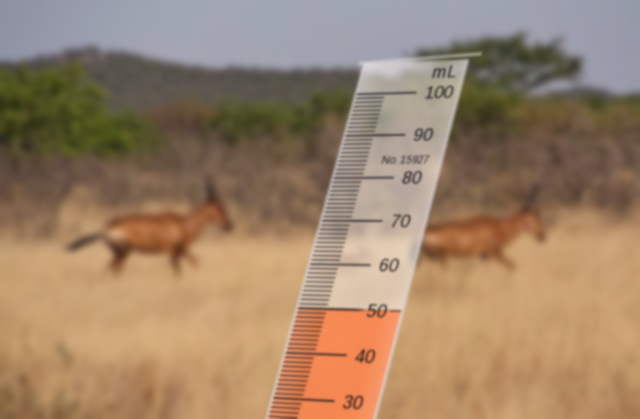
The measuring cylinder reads 50
